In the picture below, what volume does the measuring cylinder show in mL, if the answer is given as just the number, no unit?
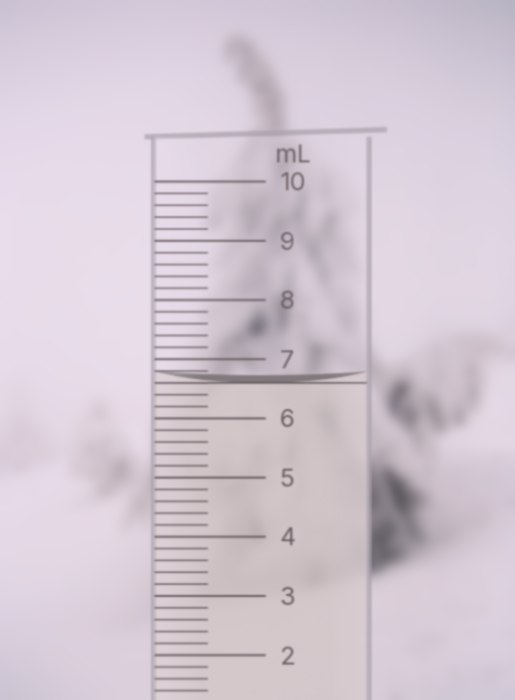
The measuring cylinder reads 6.6
